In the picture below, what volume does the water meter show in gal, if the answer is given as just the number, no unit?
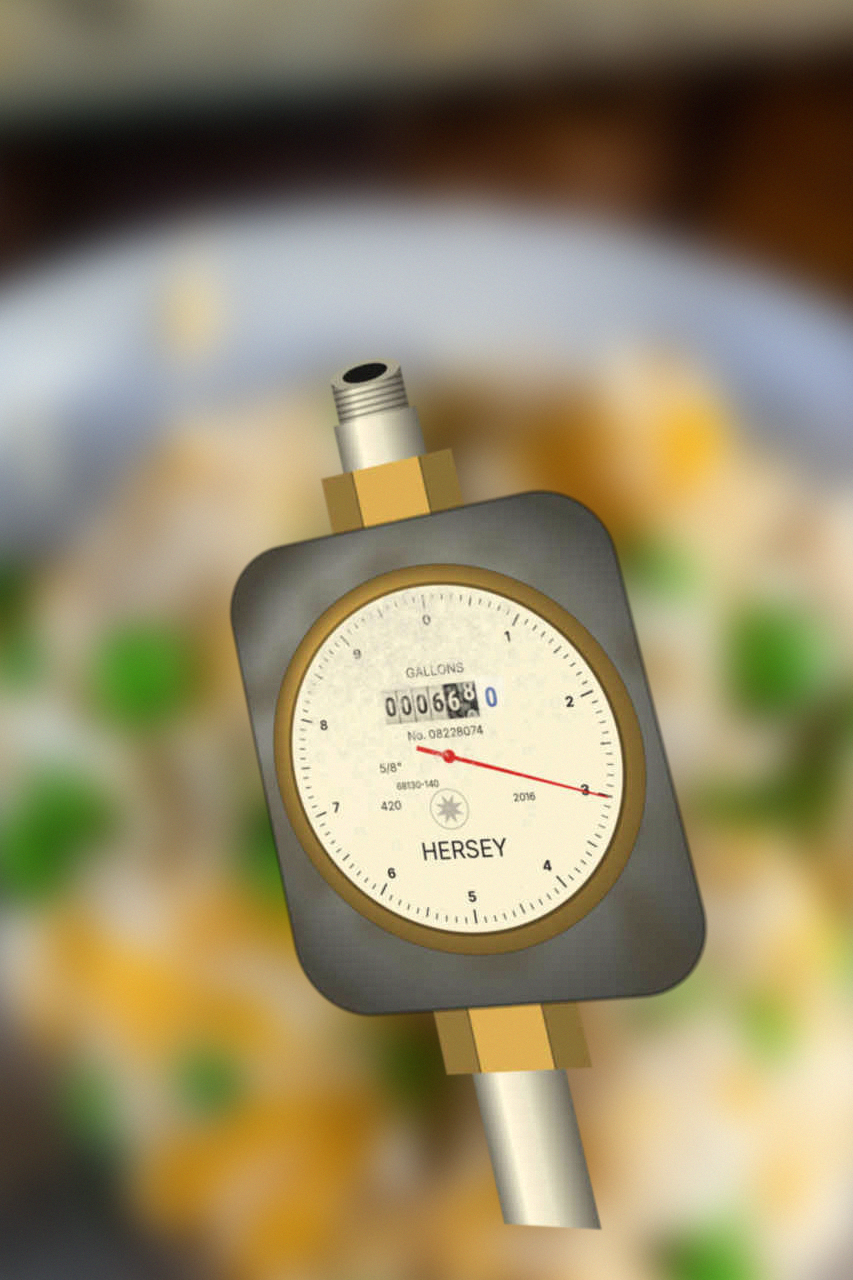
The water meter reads 6683.0
